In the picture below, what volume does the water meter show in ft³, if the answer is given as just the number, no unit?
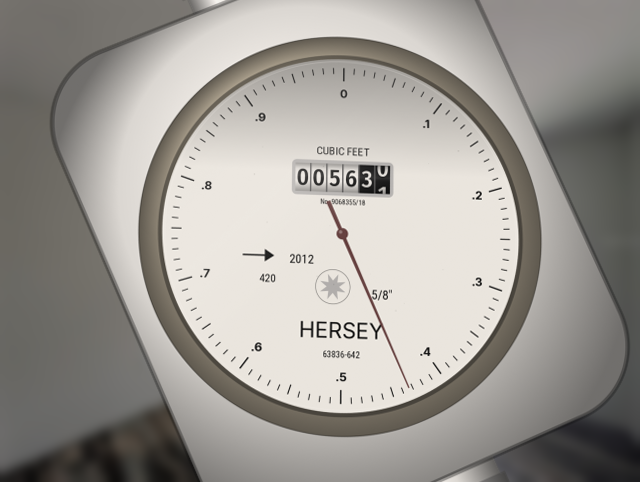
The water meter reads 5630.43
